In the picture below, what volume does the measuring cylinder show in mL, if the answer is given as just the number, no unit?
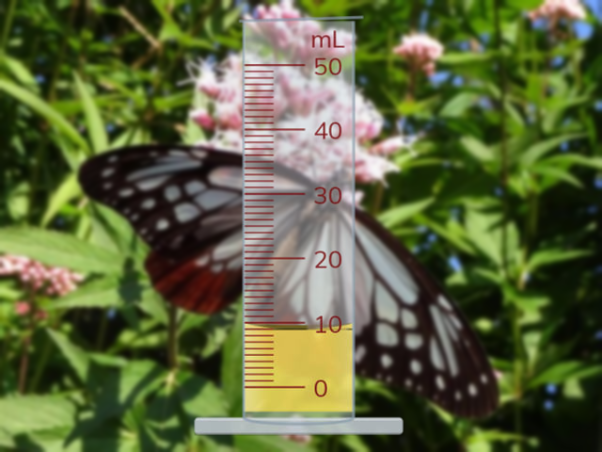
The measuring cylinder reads 9
